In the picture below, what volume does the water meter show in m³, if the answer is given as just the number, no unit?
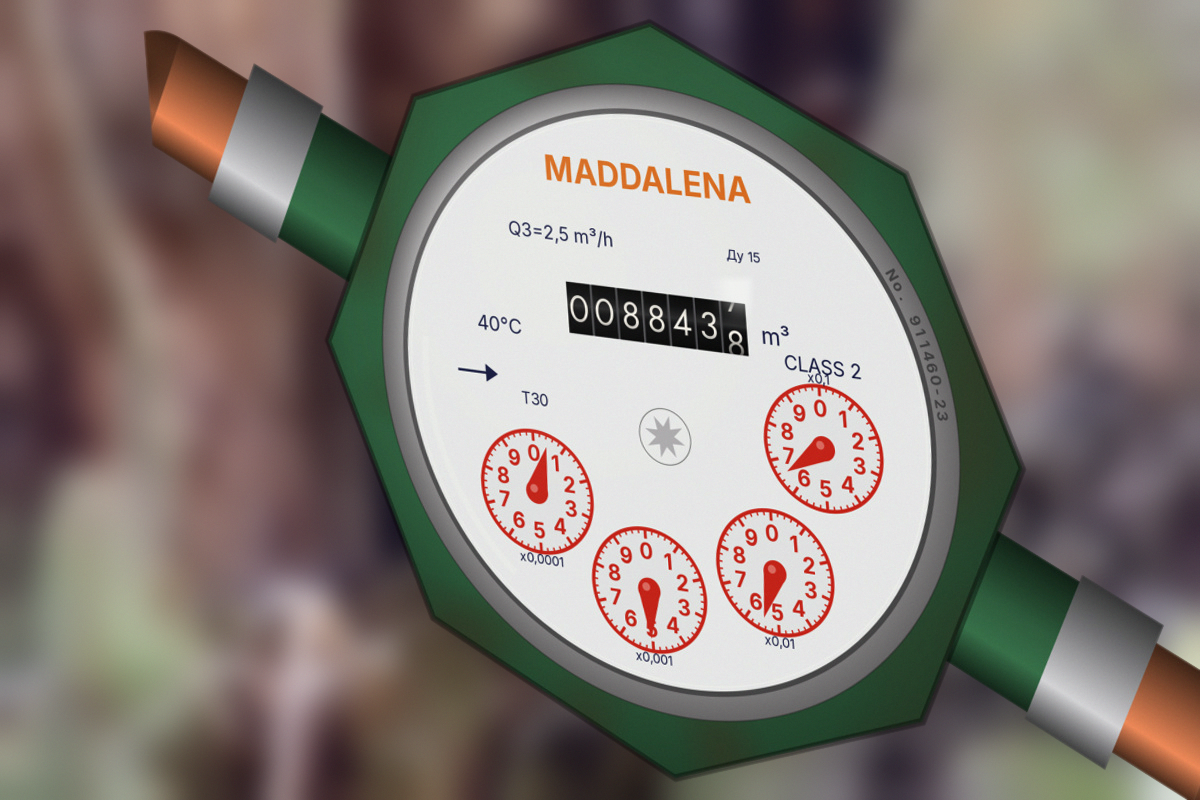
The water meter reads 88437.6550
